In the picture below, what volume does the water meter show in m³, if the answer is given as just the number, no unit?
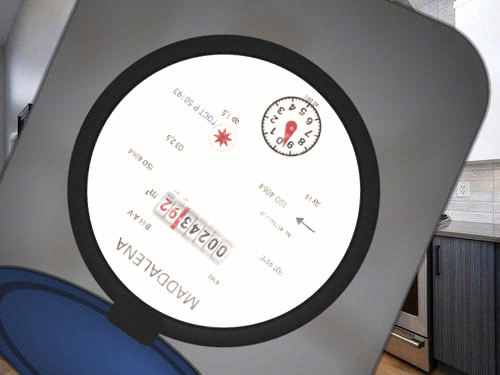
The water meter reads 243.919
